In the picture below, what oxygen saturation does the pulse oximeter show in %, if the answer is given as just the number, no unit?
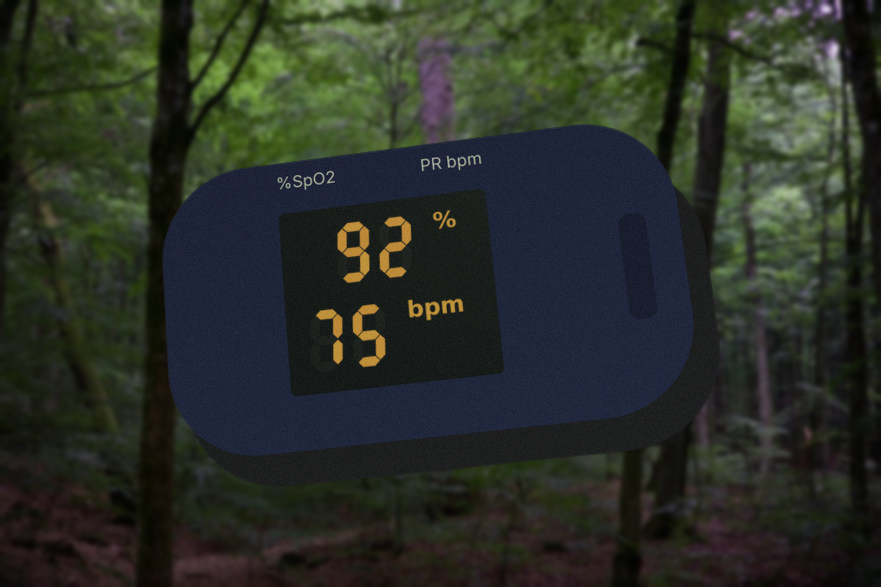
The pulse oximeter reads 92
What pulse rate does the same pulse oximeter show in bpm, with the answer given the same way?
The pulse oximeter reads 75
